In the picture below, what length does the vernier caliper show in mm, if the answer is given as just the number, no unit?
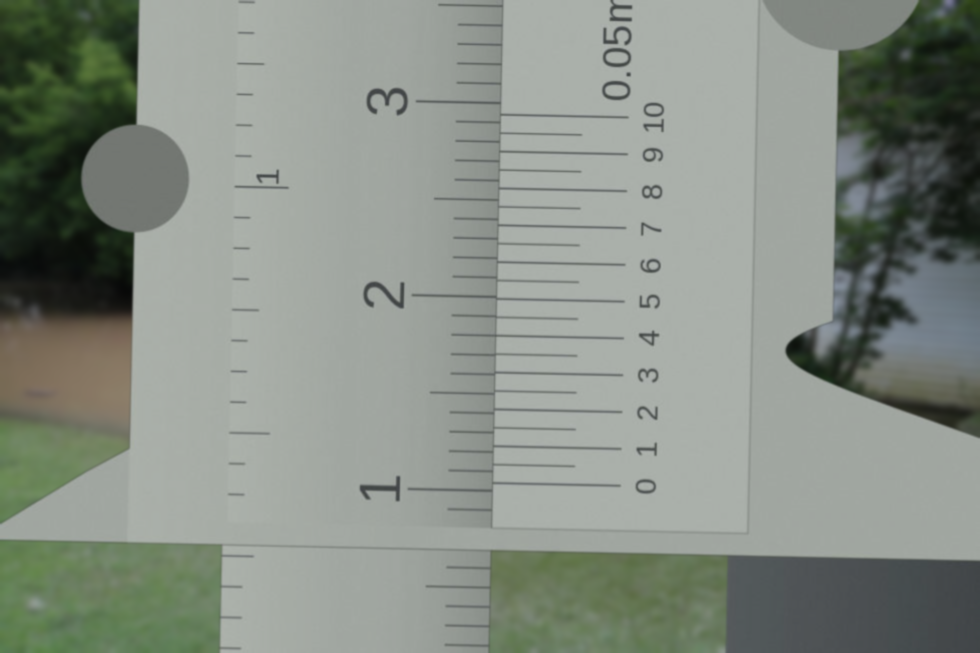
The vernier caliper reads 10.4
